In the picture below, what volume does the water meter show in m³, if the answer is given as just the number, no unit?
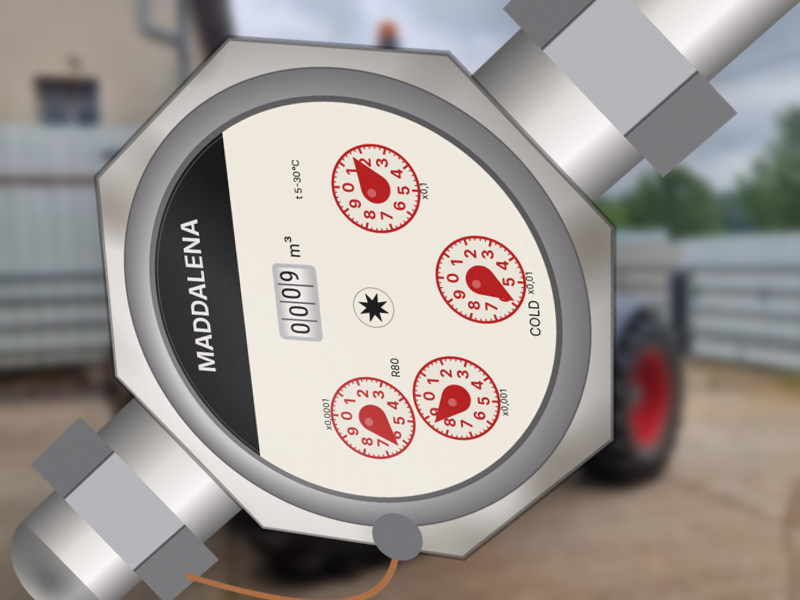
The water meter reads 9.1586
